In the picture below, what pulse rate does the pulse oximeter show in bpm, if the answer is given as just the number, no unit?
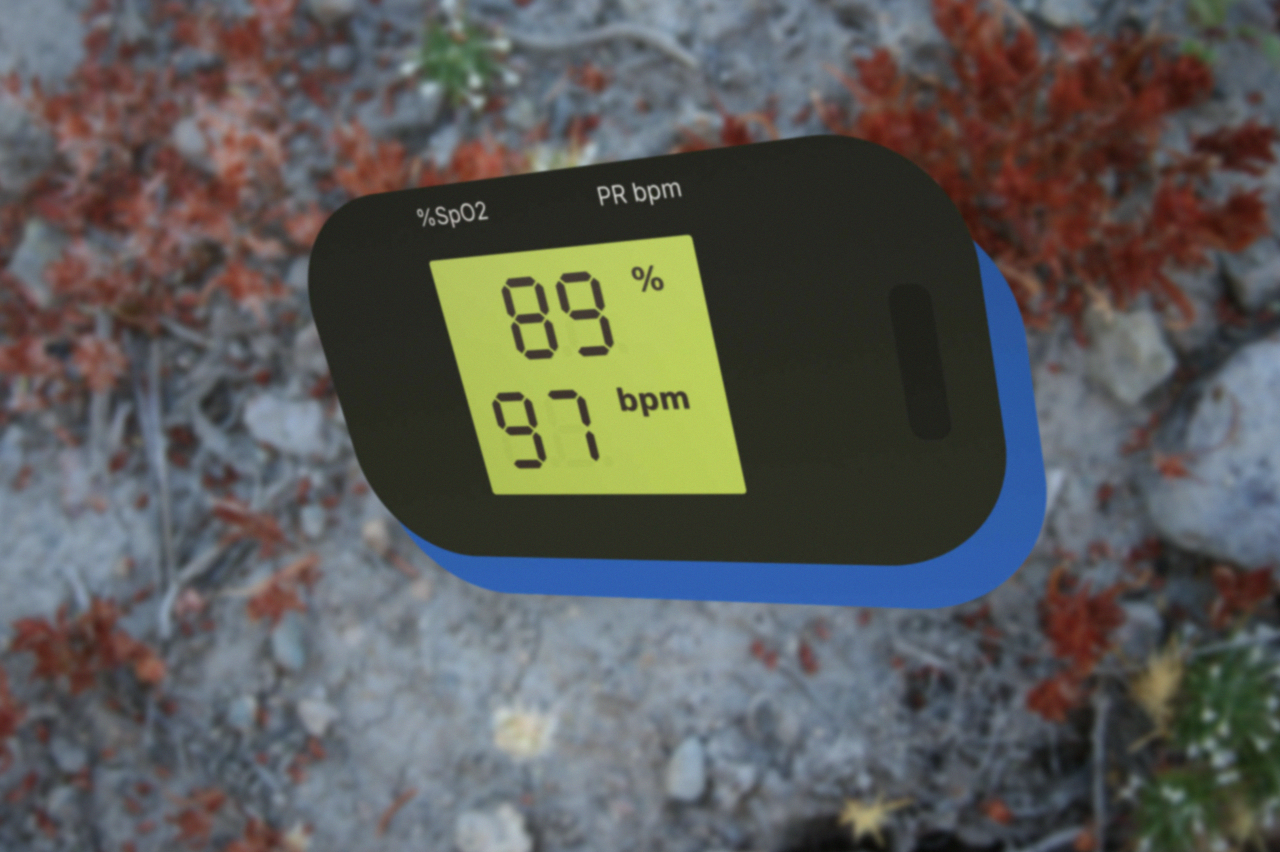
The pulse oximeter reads 97
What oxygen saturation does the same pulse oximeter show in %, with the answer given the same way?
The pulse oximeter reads 89
